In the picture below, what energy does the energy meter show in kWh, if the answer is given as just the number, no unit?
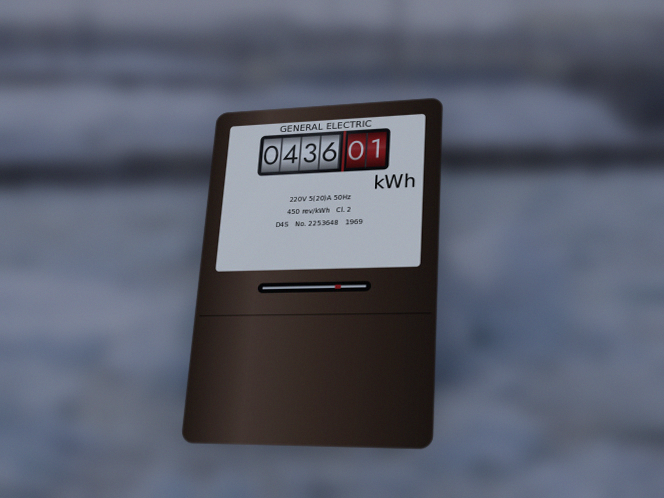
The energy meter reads 436.01
